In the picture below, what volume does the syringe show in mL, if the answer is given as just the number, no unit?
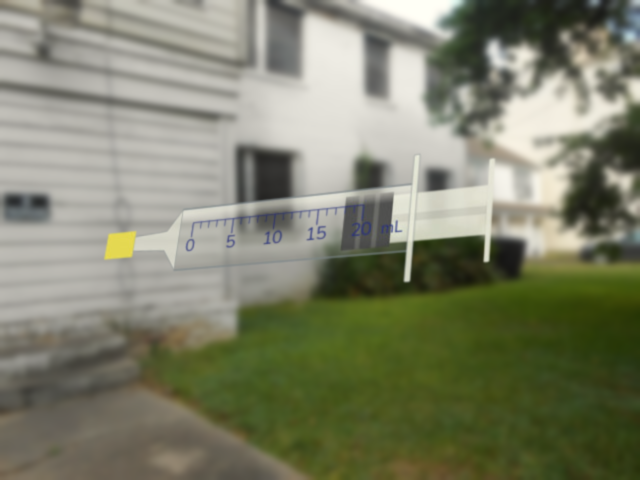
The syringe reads 18
